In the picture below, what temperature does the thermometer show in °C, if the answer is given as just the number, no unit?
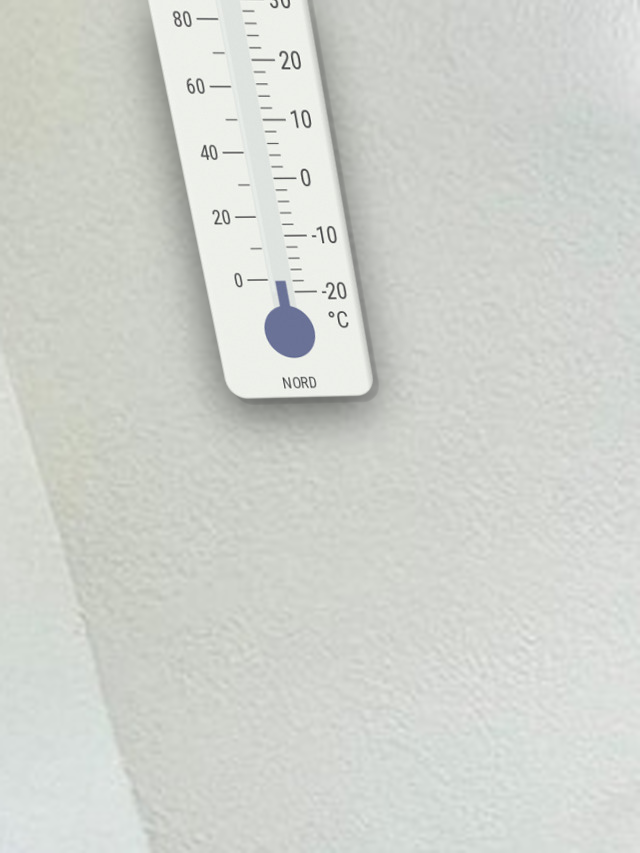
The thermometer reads -18
